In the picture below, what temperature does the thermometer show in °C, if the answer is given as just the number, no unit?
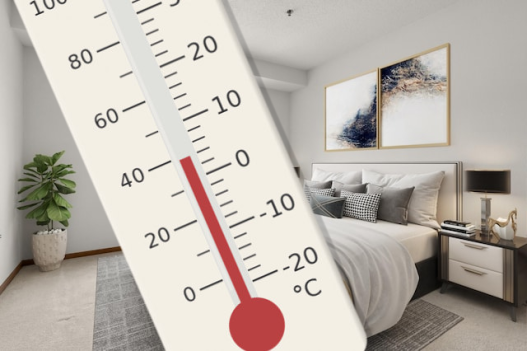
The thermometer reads 4
